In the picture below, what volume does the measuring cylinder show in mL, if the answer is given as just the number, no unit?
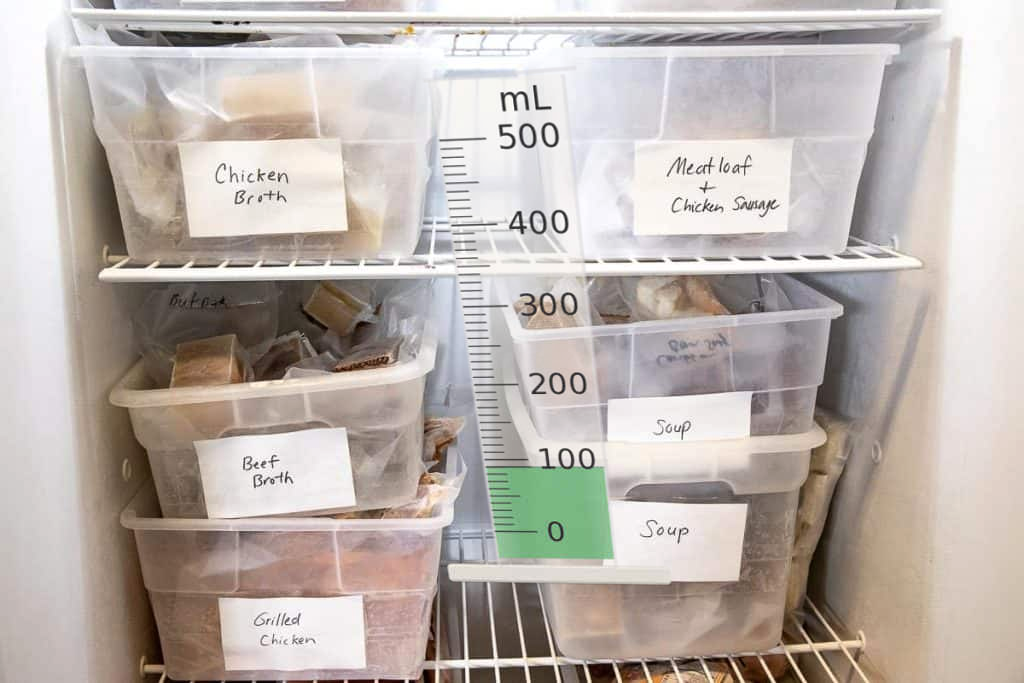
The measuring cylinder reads 90
